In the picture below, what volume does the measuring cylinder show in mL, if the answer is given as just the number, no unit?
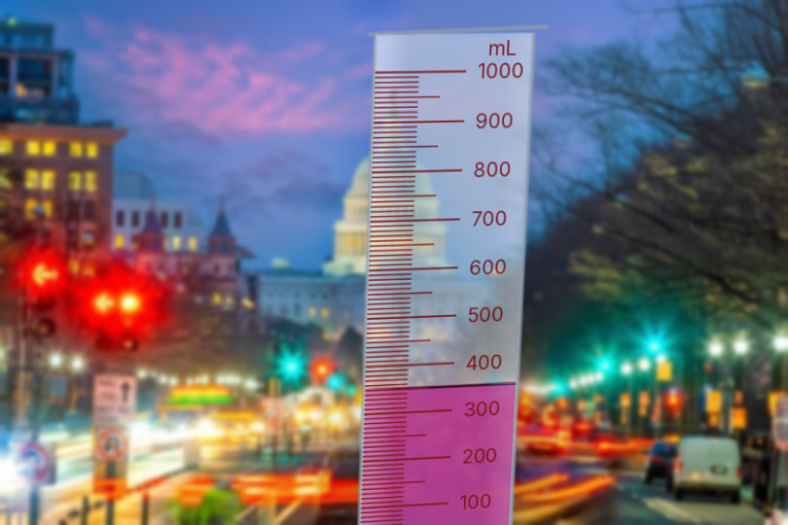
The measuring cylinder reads 350
